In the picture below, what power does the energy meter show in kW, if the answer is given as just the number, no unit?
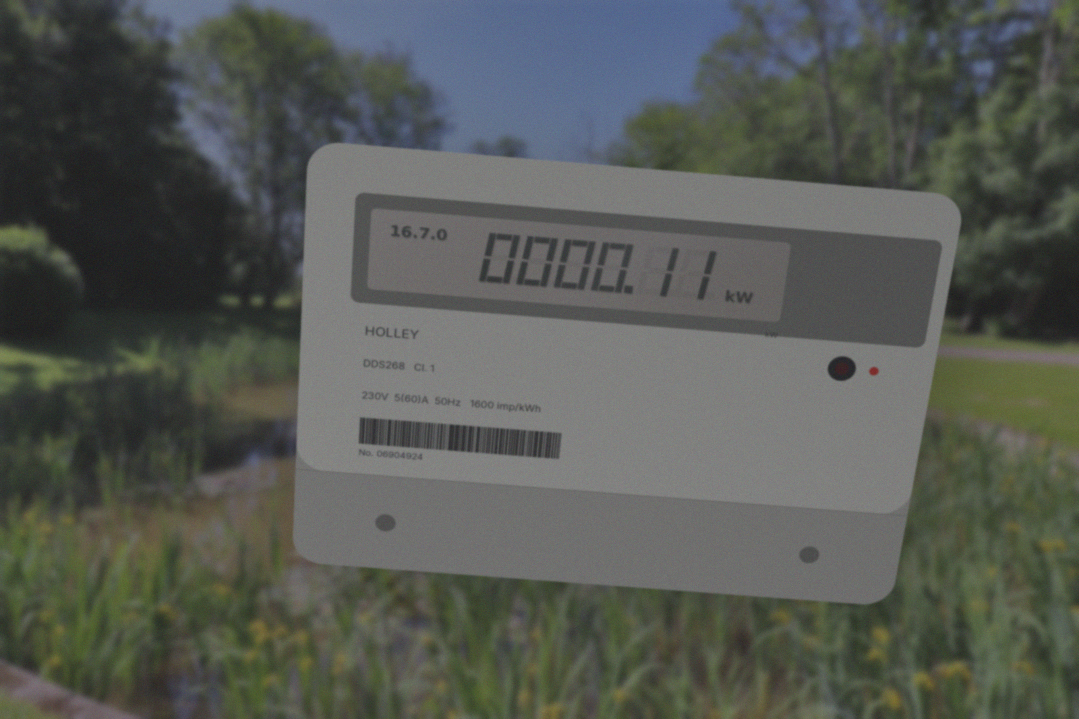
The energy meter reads 0.11
